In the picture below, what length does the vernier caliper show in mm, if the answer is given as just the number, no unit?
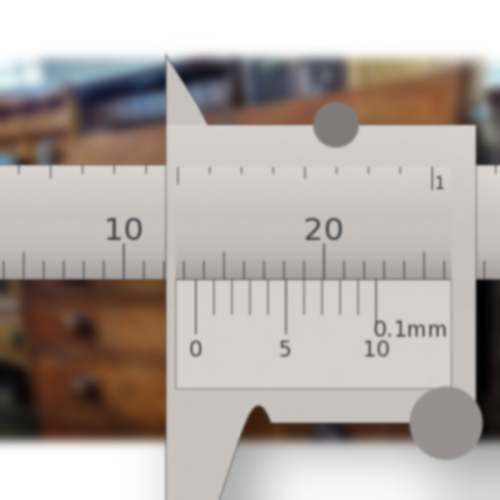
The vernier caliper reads 13.6
